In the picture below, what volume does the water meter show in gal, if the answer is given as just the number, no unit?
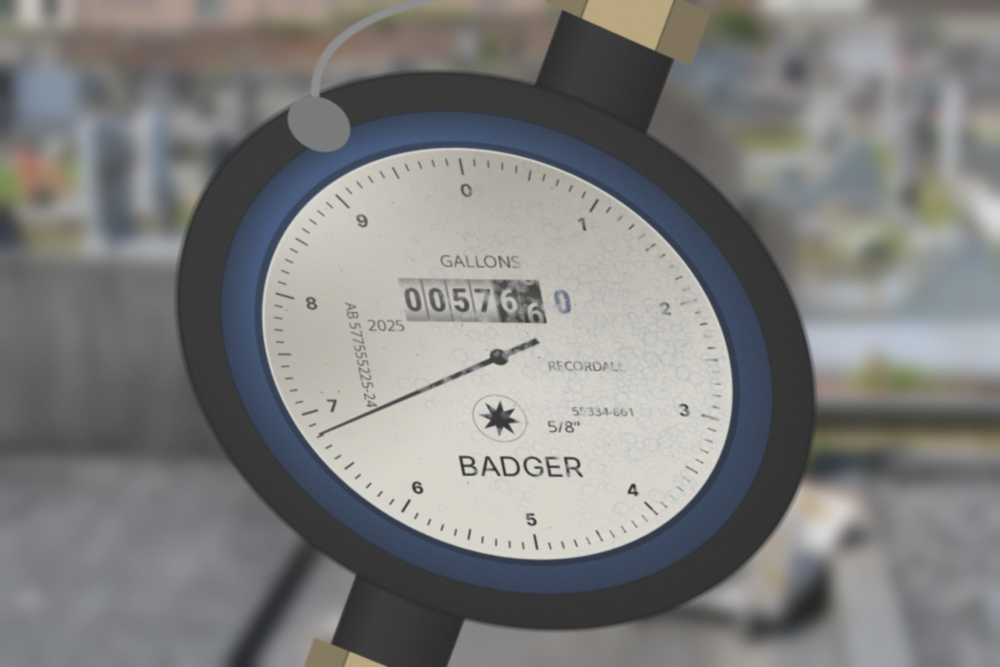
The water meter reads 57656.8
